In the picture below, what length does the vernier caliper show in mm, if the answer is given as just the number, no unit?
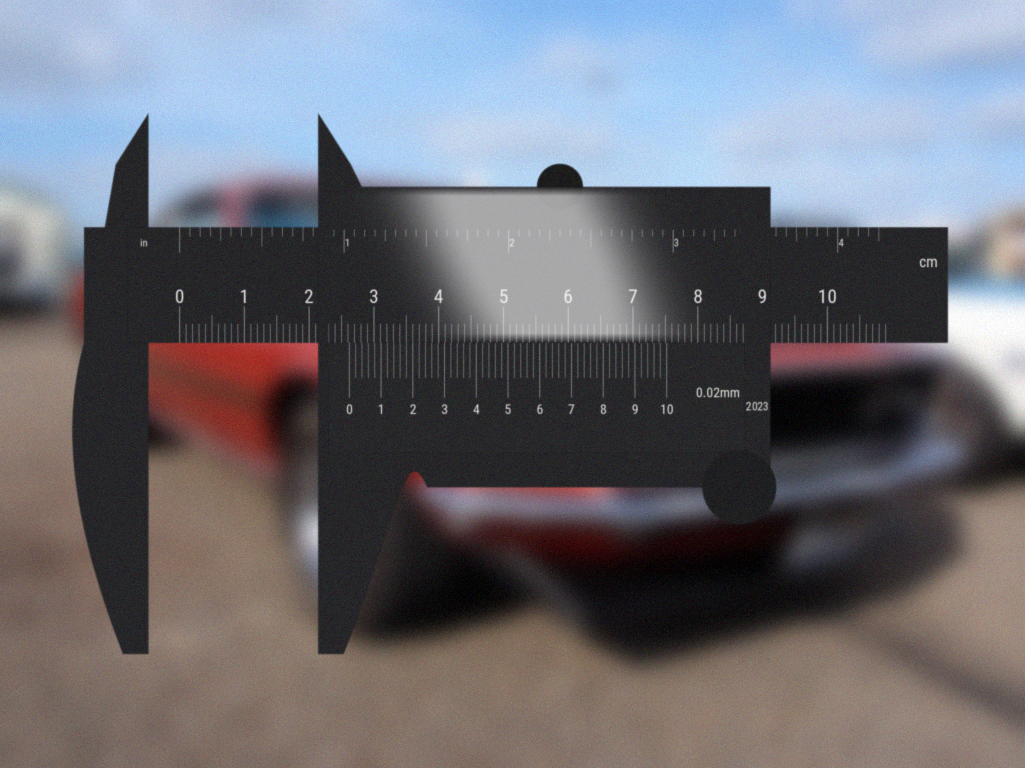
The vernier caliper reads 26.2
